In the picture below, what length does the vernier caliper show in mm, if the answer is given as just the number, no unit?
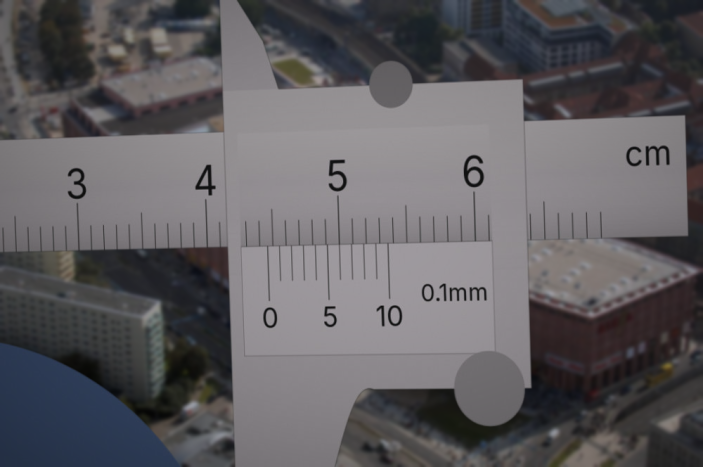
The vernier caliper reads 44.6
